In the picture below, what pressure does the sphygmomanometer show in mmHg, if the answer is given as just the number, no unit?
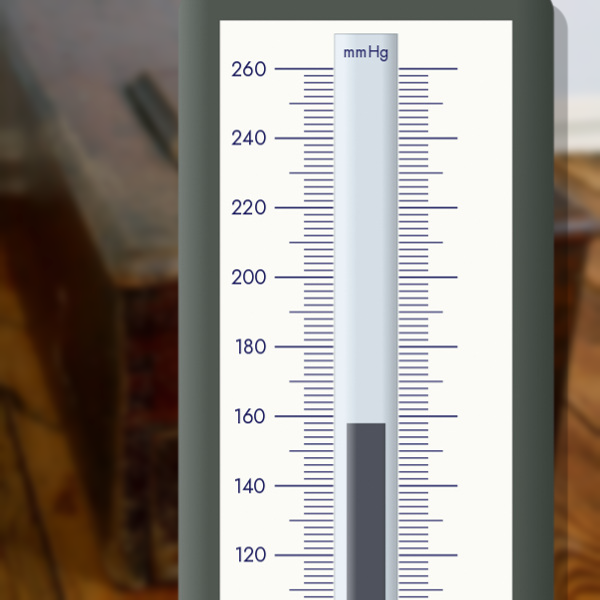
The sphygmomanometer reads 158
